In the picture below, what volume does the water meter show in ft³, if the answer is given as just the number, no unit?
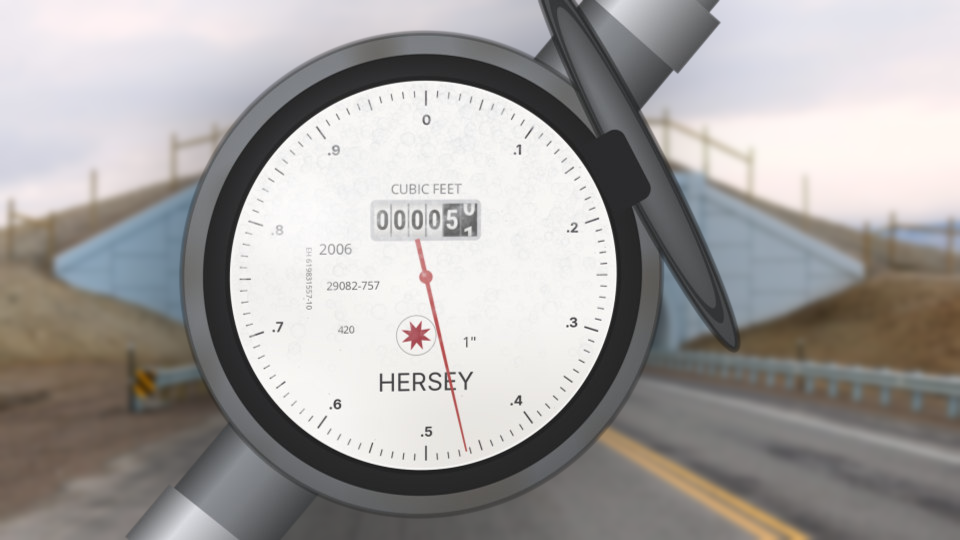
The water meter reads 50.46
